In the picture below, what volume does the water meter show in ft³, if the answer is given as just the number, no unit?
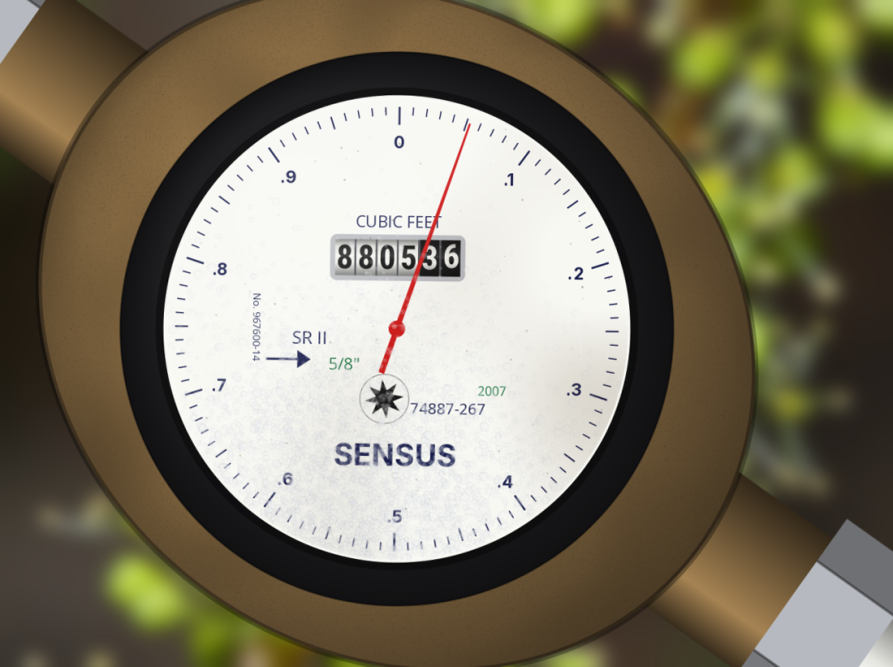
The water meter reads 880536.05
